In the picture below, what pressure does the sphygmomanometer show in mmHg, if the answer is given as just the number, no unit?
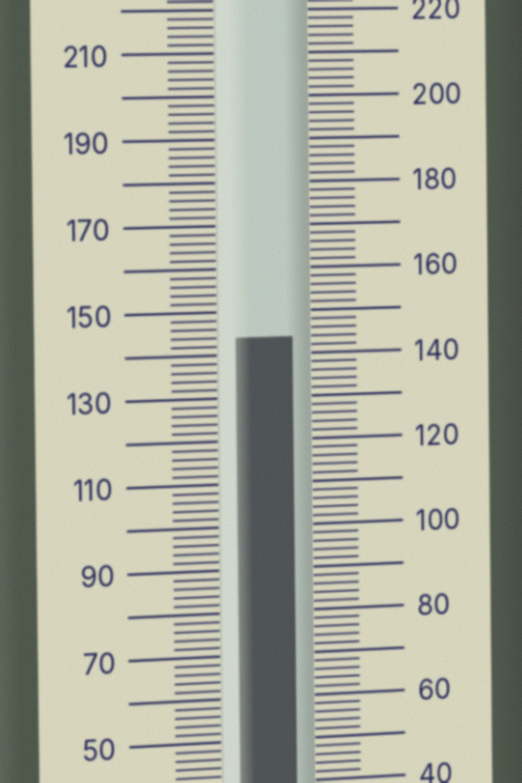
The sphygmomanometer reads 144
